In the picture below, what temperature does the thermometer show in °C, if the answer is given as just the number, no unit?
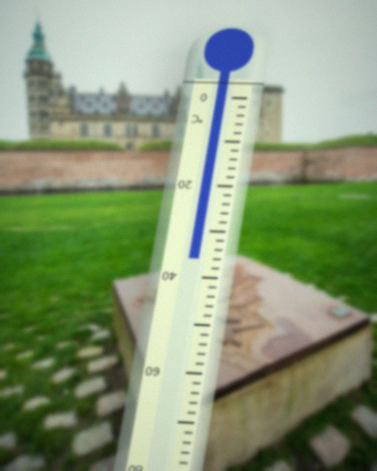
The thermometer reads 36
